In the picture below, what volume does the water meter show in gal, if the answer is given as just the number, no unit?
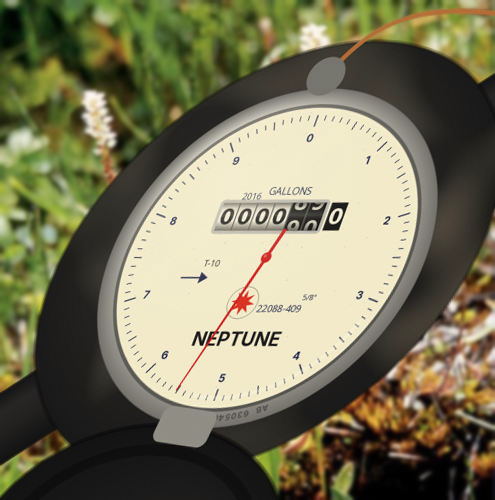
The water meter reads 895.5
